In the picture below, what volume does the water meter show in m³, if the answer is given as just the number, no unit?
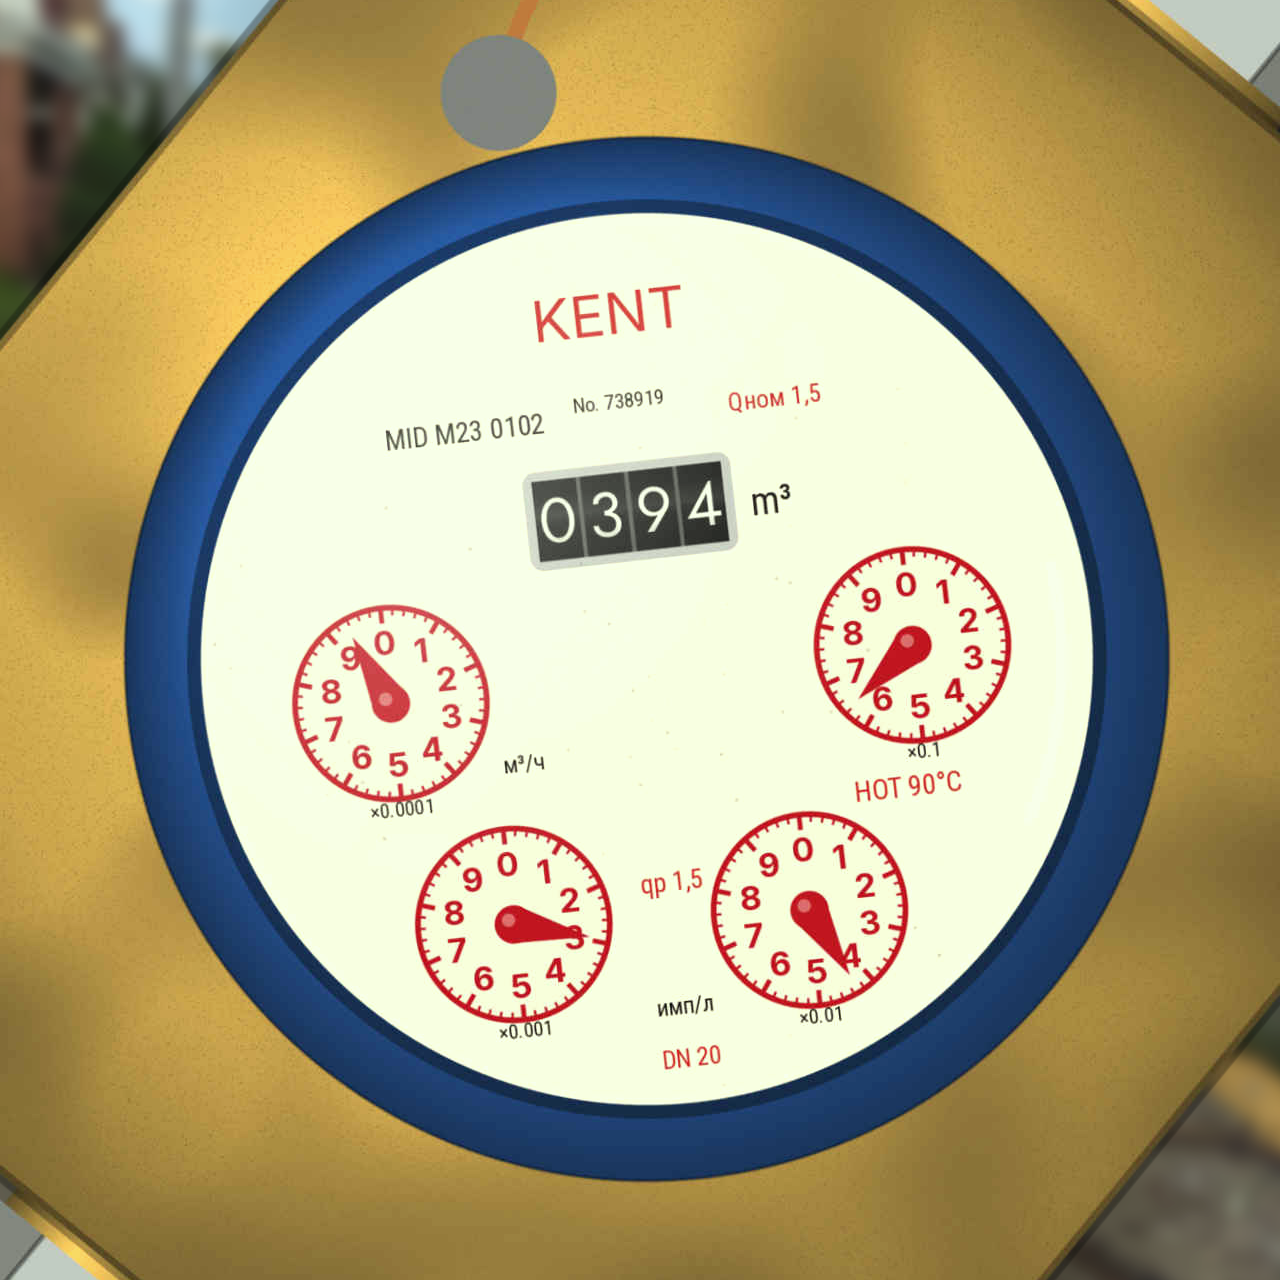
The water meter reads 394.6429
